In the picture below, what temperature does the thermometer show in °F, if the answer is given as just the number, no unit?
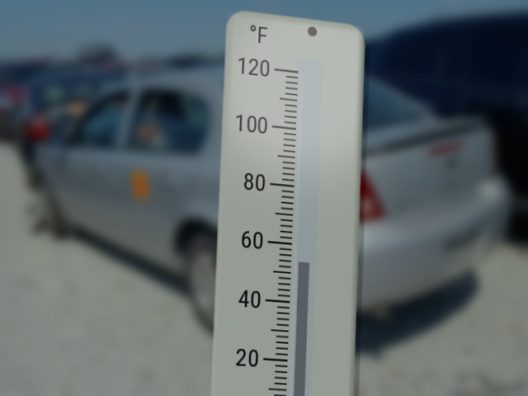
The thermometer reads 54
